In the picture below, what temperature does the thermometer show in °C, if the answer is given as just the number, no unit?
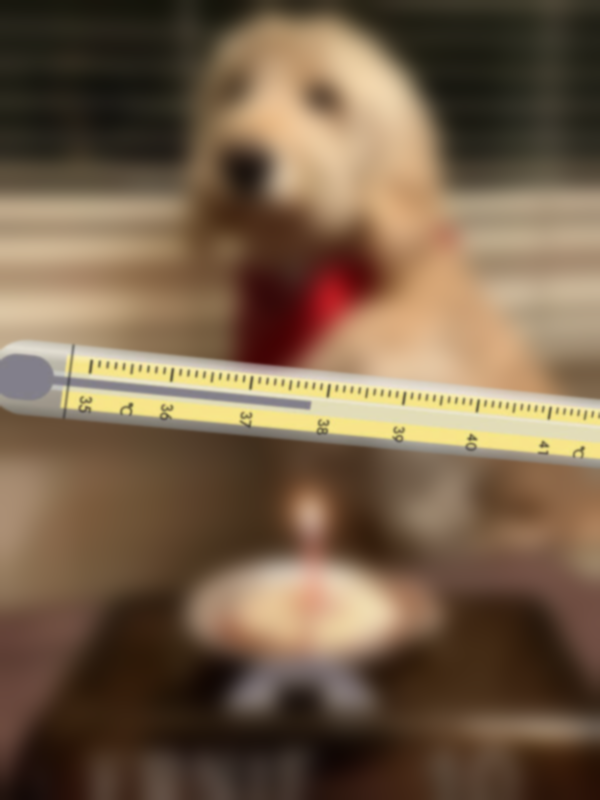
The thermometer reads 37.8
